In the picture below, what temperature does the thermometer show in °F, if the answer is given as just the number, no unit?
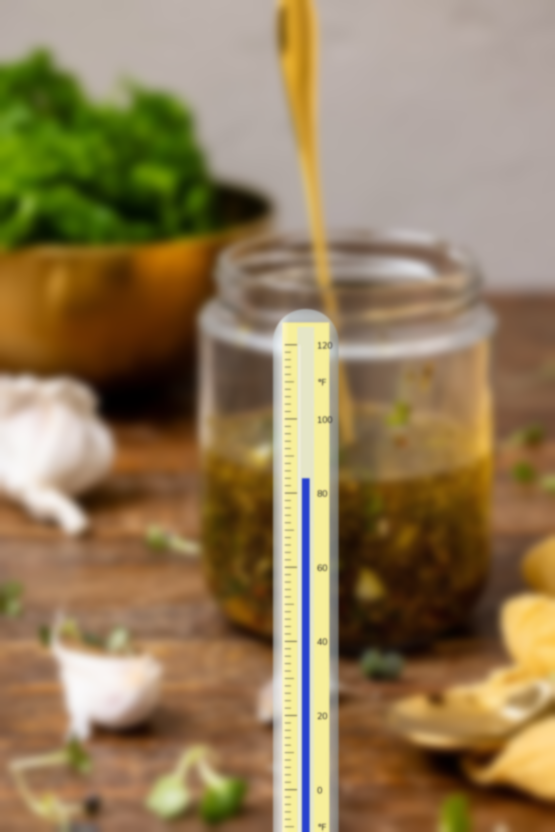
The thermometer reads 84
